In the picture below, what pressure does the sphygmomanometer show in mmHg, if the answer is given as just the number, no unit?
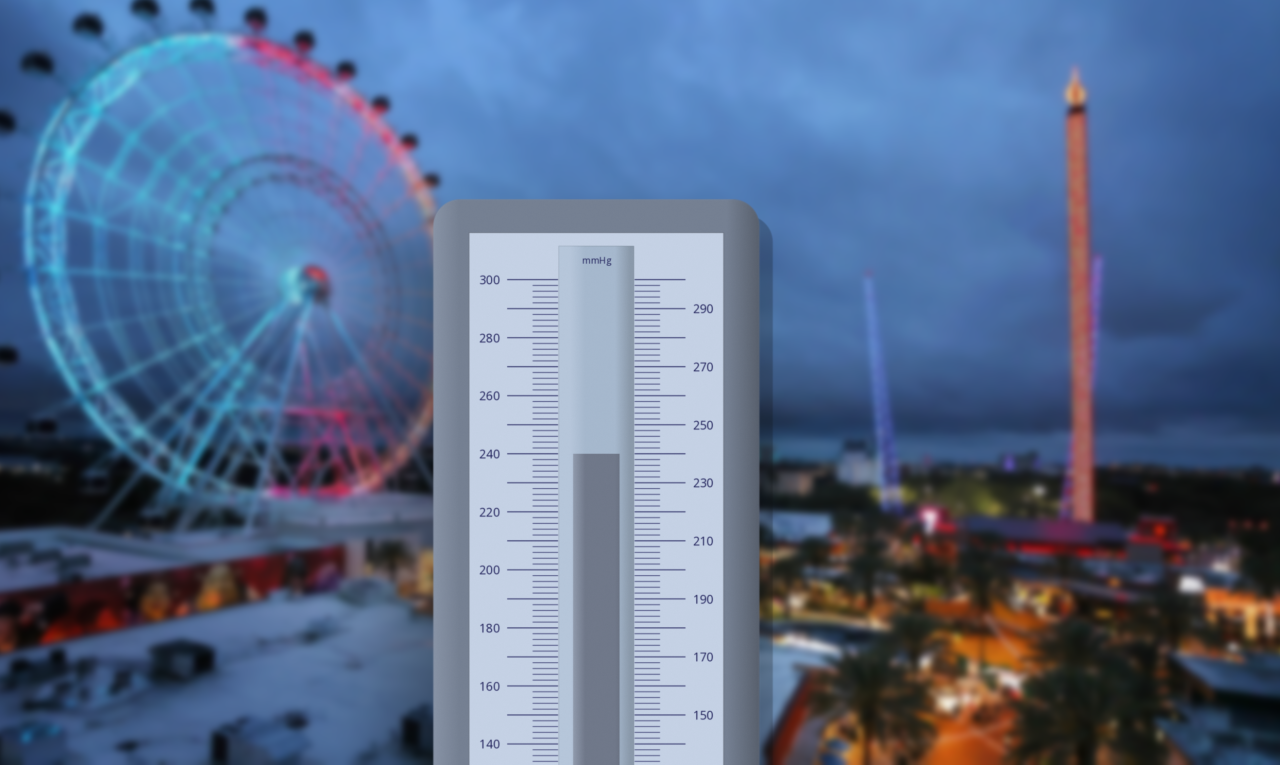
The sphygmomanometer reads 240
